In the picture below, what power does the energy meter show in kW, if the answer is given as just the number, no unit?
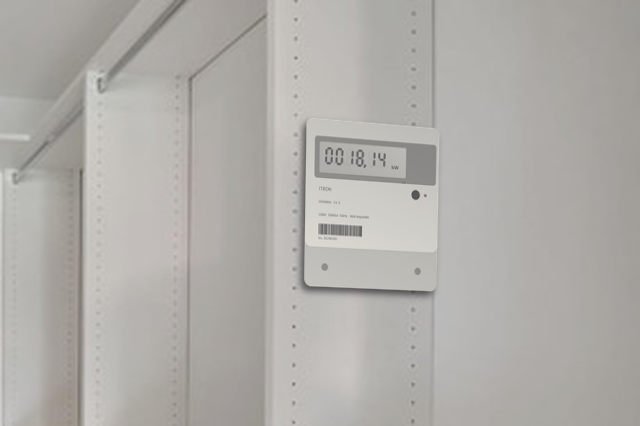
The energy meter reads 18.14
